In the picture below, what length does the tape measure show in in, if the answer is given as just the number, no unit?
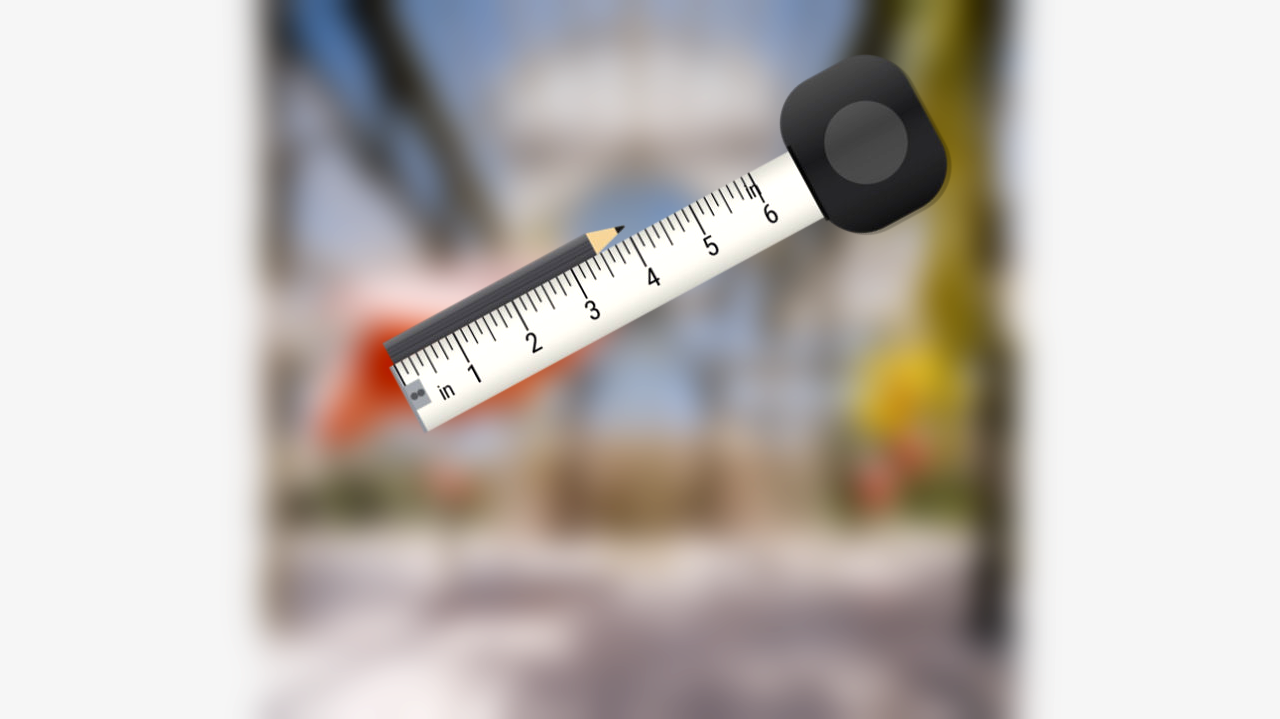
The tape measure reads 4
